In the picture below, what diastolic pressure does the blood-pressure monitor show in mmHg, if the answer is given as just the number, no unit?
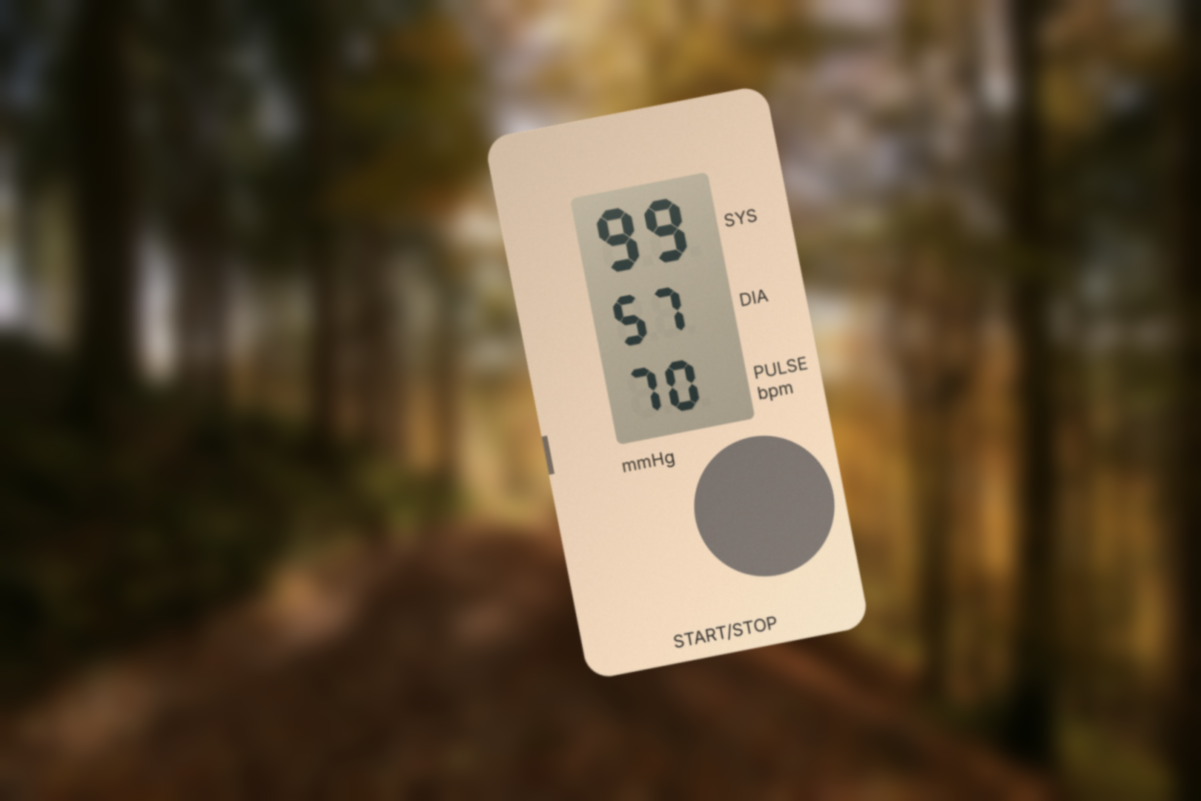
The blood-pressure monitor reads 57
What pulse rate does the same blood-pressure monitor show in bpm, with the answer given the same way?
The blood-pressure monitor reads 70
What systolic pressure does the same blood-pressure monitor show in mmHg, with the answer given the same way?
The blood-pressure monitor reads 99
